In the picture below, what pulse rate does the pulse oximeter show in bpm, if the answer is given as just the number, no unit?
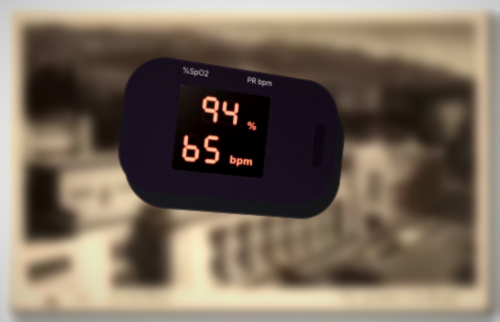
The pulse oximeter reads 65
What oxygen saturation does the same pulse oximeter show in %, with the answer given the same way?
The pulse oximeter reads 94
